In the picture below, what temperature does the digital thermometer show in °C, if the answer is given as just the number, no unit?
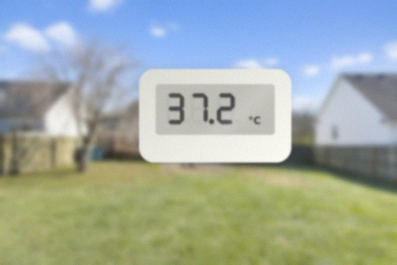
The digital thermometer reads 37.2
